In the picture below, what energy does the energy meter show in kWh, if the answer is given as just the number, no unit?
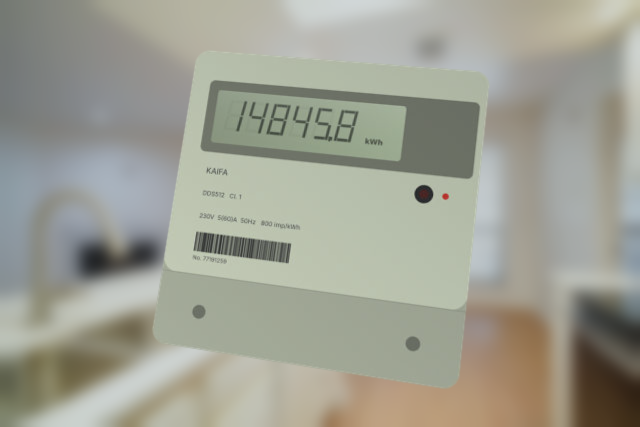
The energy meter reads 14845.8
